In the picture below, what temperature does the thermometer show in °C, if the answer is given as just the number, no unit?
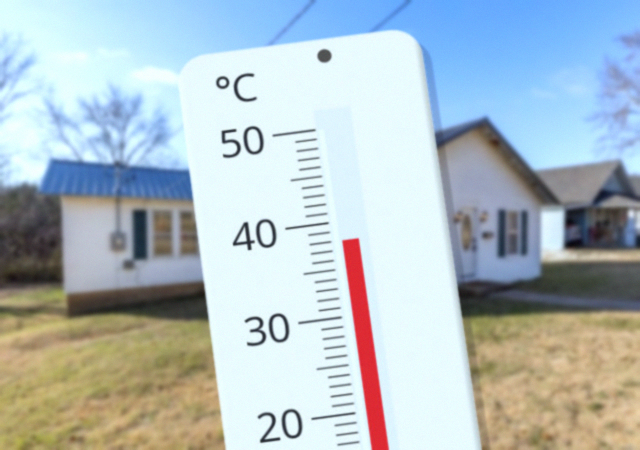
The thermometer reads 38
